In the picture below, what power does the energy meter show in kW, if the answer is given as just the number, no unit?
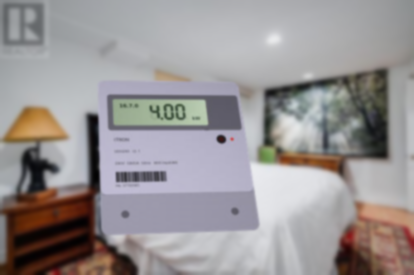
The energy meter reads 4.00
